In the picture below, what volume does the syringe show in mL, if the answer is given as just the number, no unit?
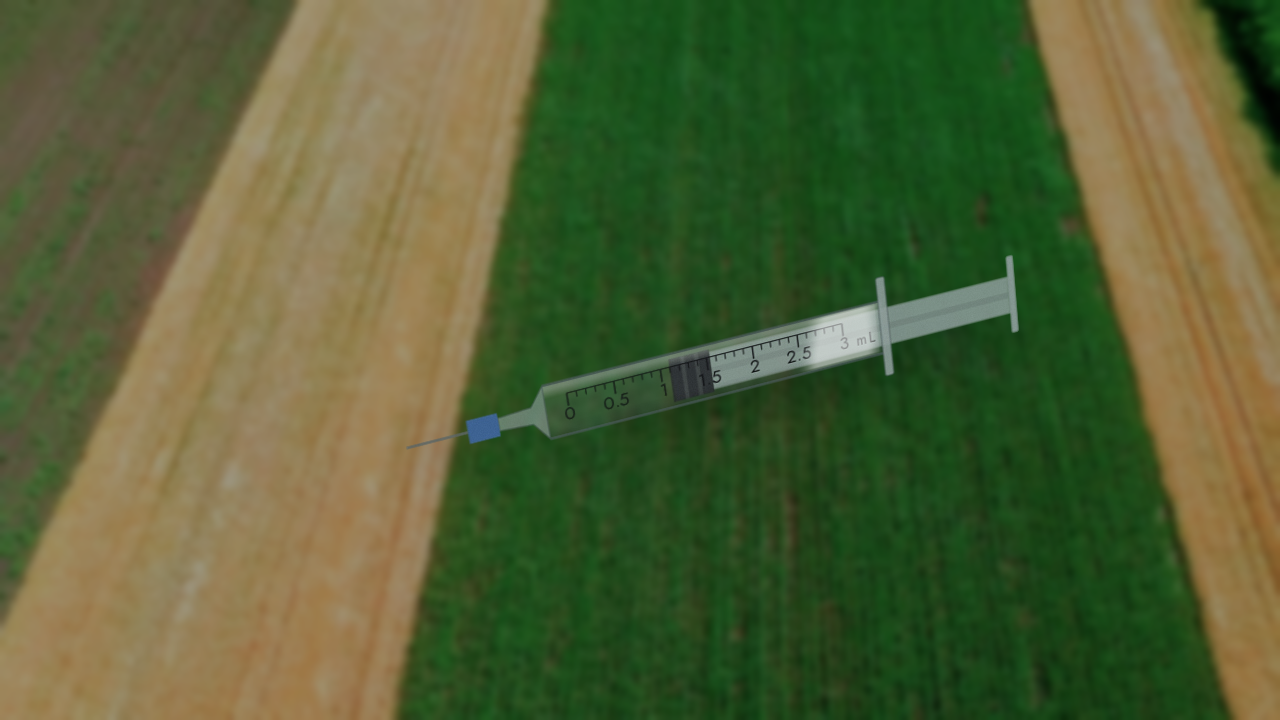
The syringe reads 1.1
